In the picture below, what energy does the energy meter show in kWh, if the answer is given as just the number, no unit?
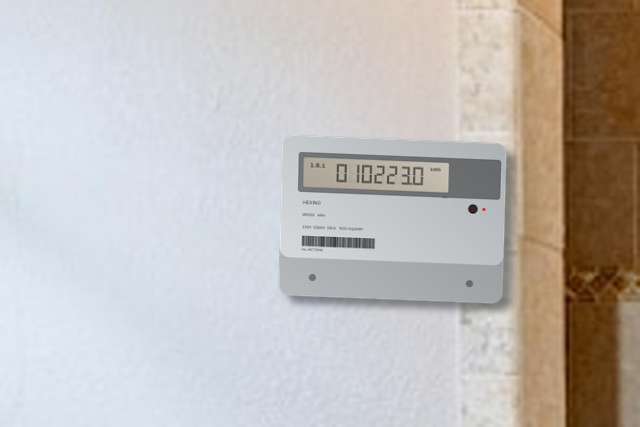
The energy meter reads 10223.0
